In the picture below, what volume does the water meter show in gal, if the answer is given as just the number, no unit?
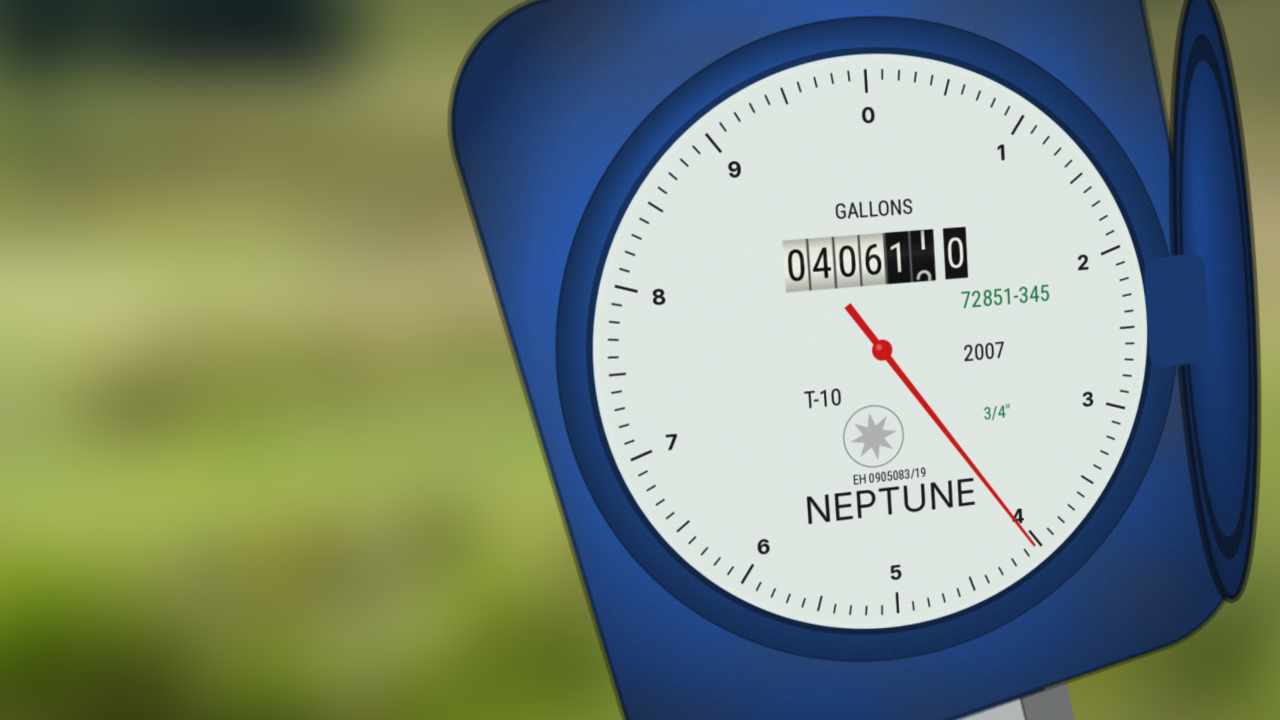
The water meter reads 406114.0
